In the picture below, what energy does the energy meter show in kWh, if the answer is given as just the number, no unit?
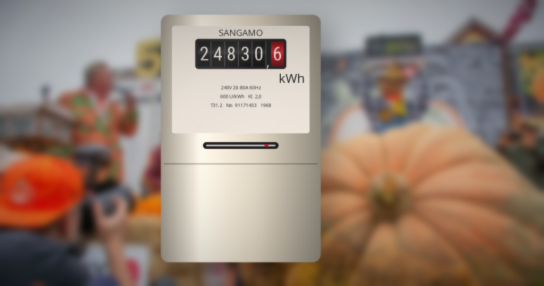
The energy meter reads 24830.6
